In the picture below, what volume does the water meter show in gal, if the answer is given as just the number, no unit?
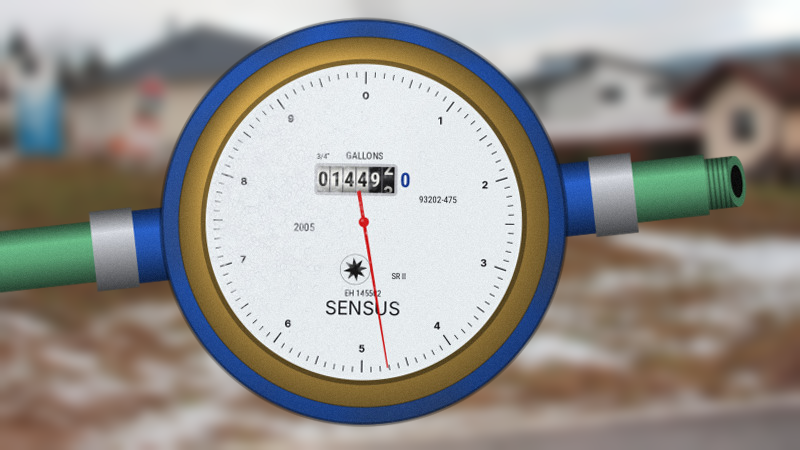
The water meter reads 144924.7
